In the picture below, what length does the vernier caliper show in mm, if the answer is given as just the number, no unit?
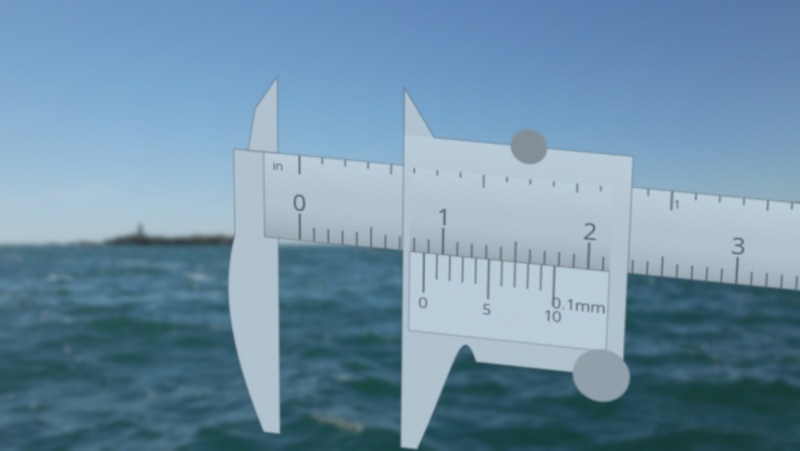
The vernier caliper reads 8.7
